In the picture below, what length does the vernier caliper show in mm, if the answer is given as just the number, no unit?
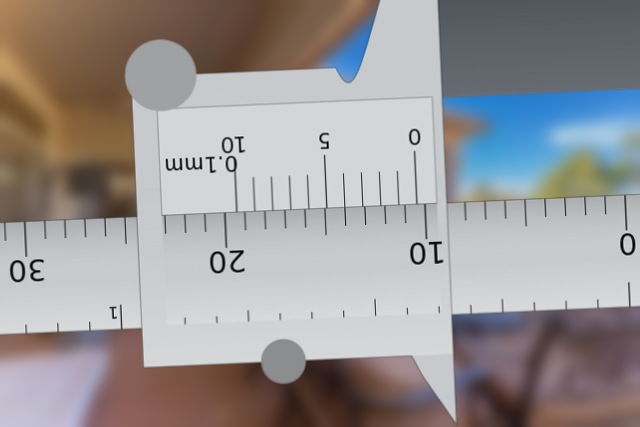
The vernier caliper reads 10.4
